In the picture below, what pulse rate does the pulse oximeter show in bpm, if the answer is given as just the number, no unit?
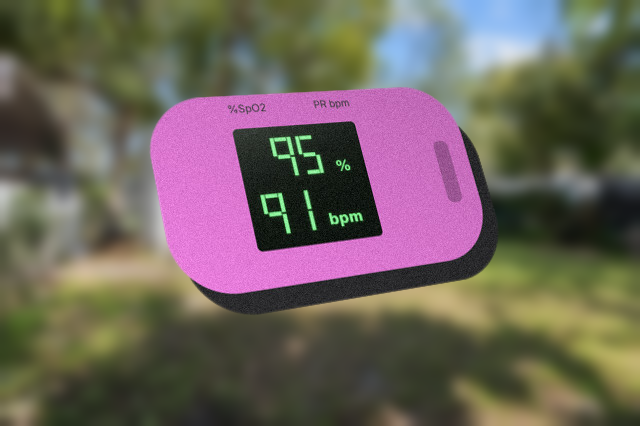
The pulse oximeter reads 91
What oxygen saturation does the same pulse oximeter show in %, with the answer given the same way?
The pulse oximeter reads 95
